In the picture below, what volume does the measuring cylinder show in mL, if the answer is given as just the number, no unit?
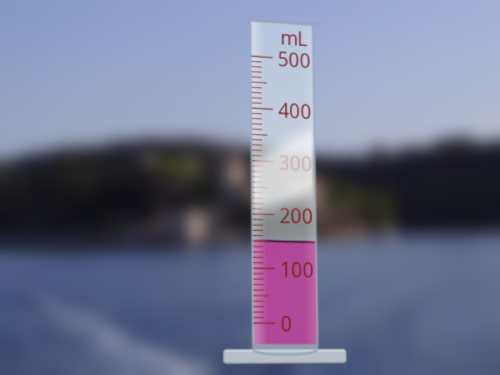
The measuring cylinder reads 150
